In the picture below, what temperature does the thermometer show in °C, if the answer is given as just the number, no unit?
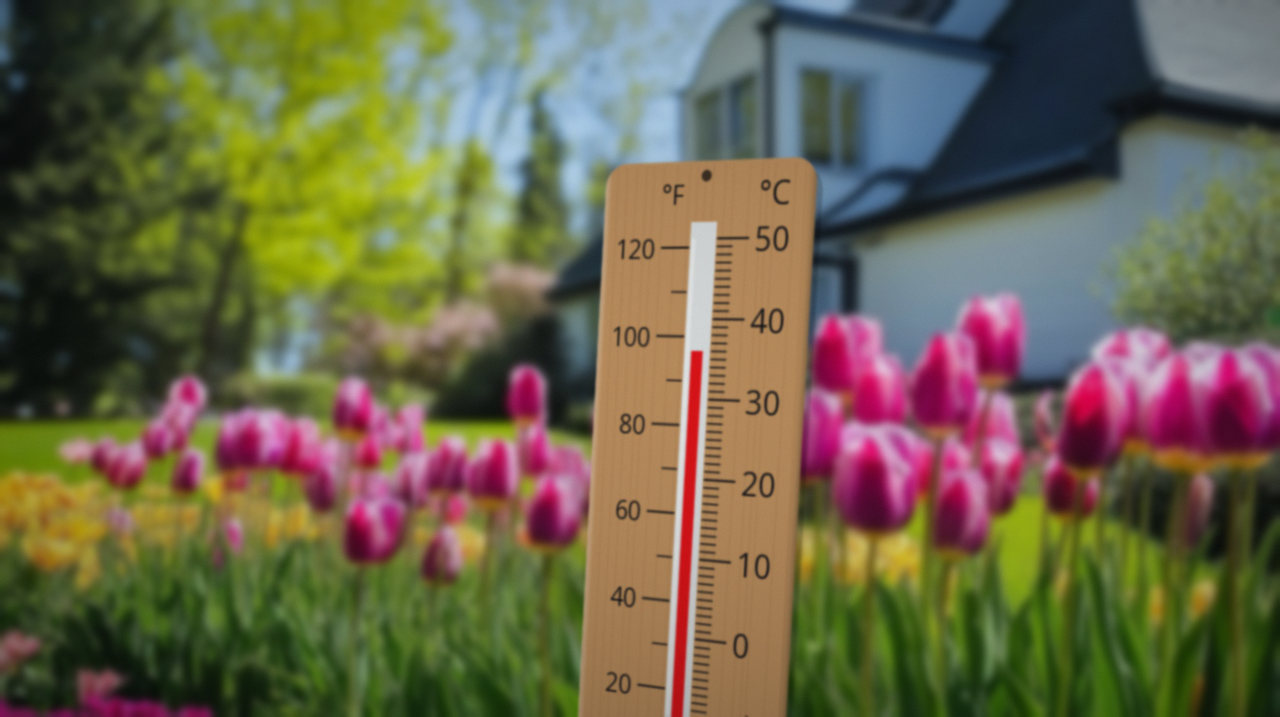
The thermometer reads 36
